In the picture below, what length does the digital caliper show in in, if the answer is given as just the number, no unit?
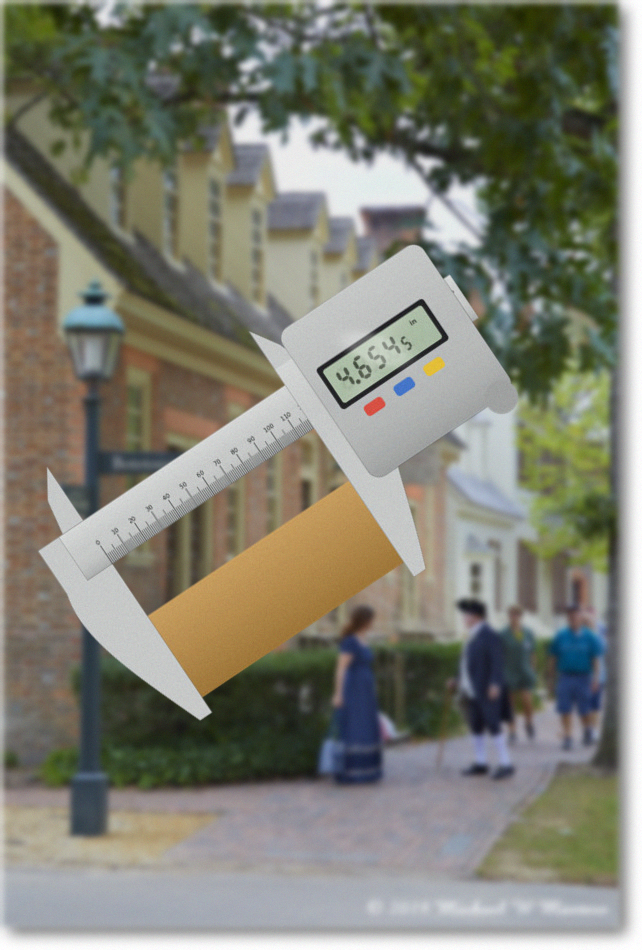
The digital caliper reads 4.6545
